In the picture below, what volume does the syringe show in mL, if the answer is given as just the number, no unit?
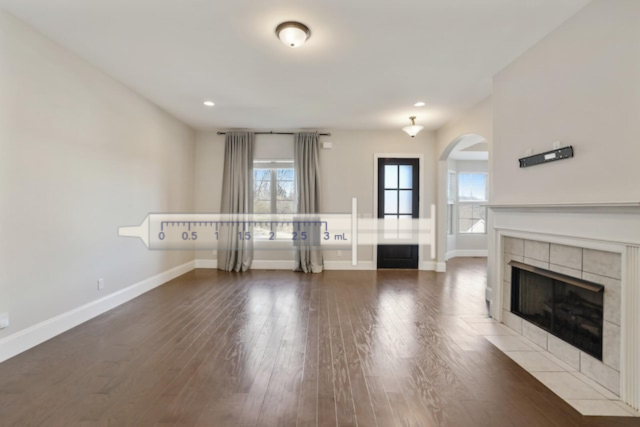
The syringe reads 2.4
